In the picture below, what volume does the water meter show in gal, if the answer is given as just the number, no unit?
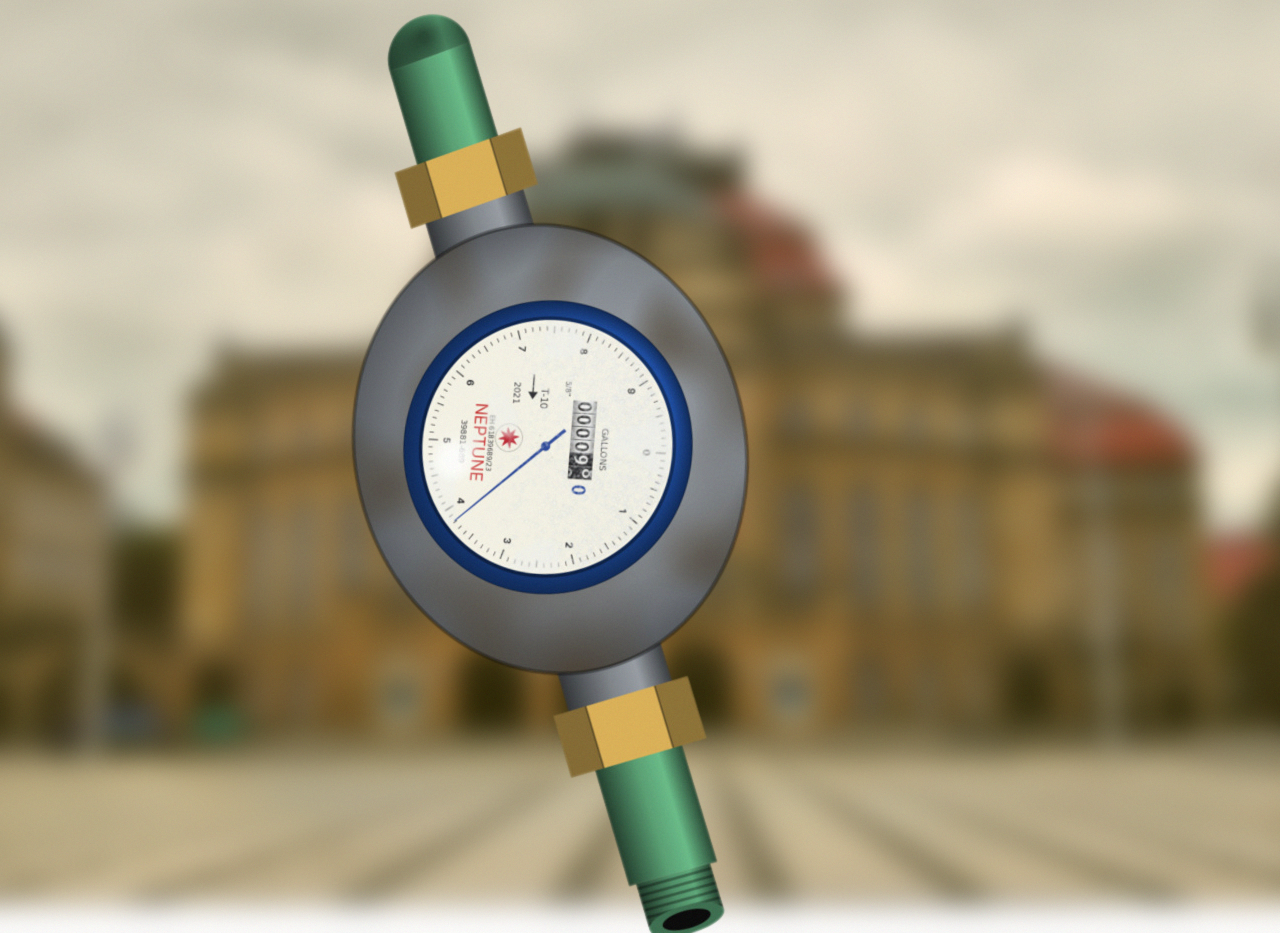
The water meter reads 983.8
